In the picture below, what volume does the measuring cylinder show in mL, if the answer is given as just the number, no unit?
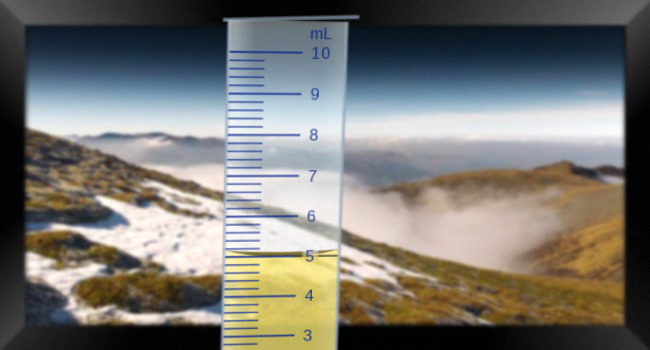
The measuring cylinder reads 5
